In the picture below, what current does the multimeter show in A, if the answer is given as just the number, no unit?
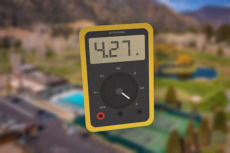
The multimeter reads 4.27
